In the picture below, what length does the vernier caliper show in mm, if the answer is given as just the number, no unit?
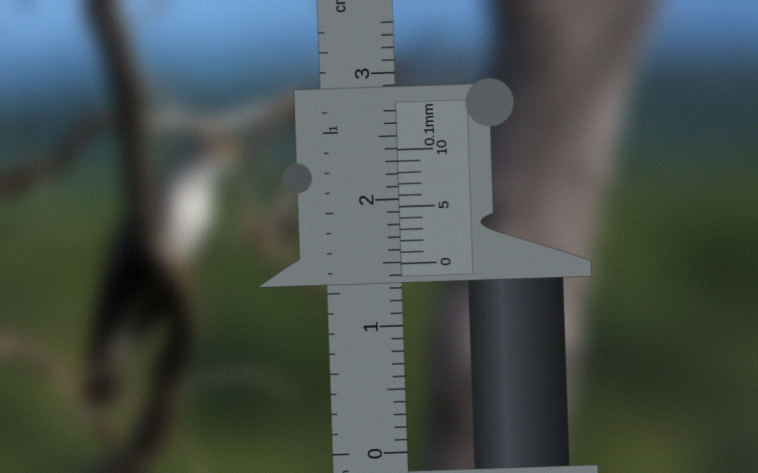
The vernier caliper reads 14.9
